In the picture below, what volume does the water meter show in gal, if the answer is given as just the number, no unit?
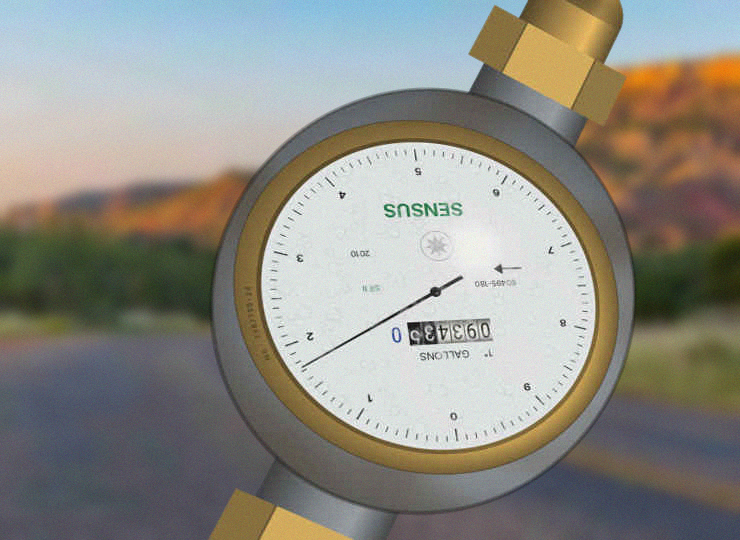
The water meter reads 934351.7
